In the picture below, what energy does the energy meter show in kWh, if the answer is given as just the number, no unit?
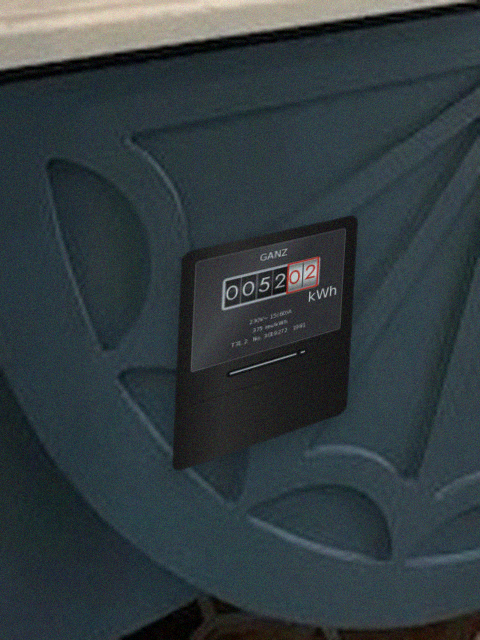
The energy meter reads 52.02
